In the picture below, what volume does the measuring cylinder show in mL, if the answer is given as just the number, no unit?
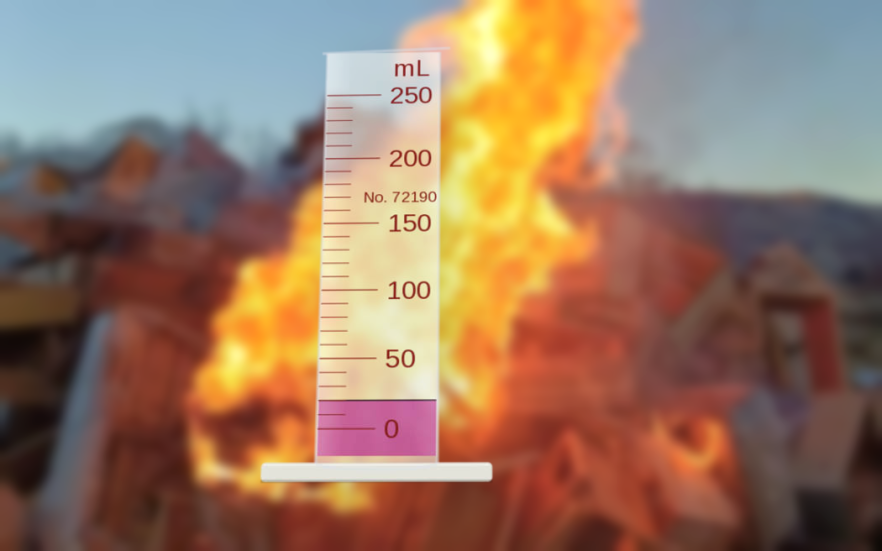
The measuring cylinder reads 20
